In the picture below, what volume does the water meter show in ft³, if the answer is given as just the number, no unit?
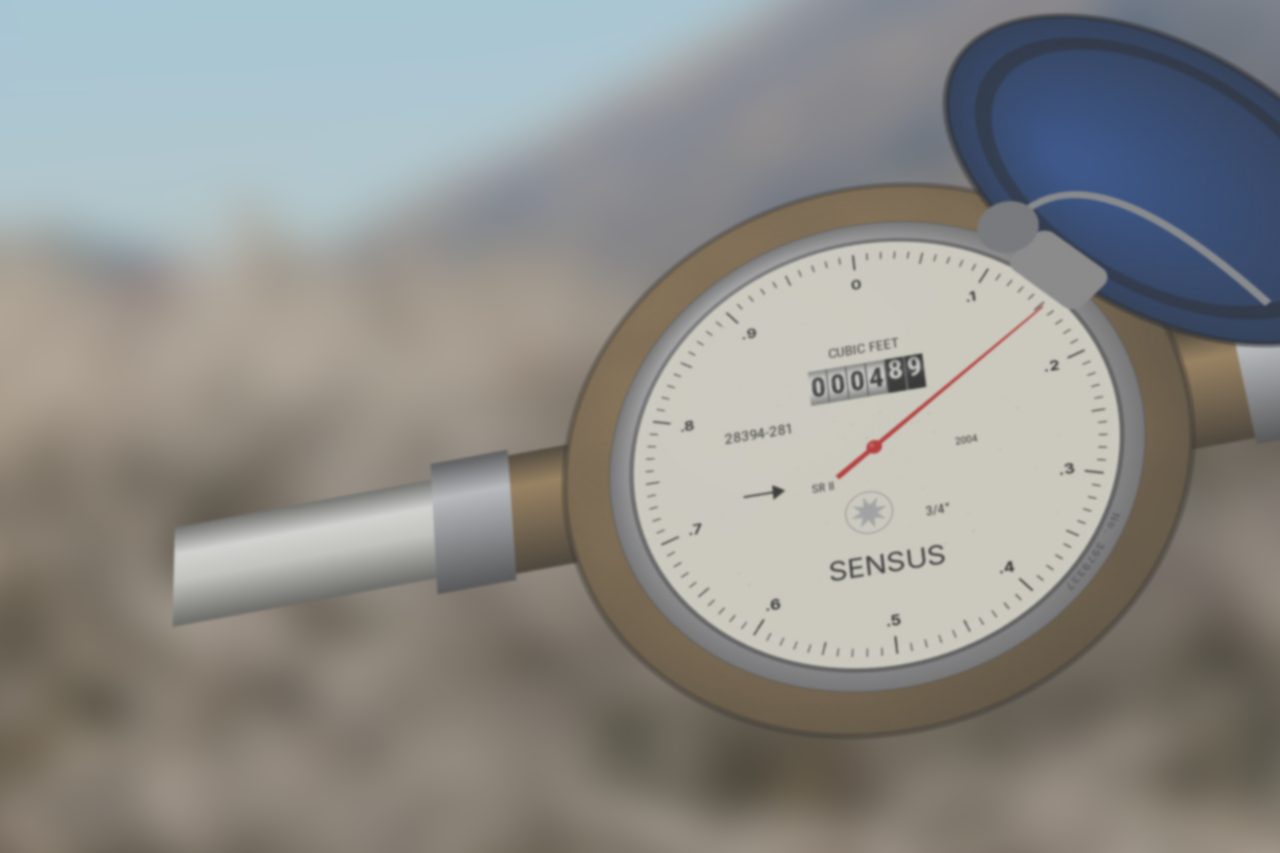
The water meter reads 489.15
